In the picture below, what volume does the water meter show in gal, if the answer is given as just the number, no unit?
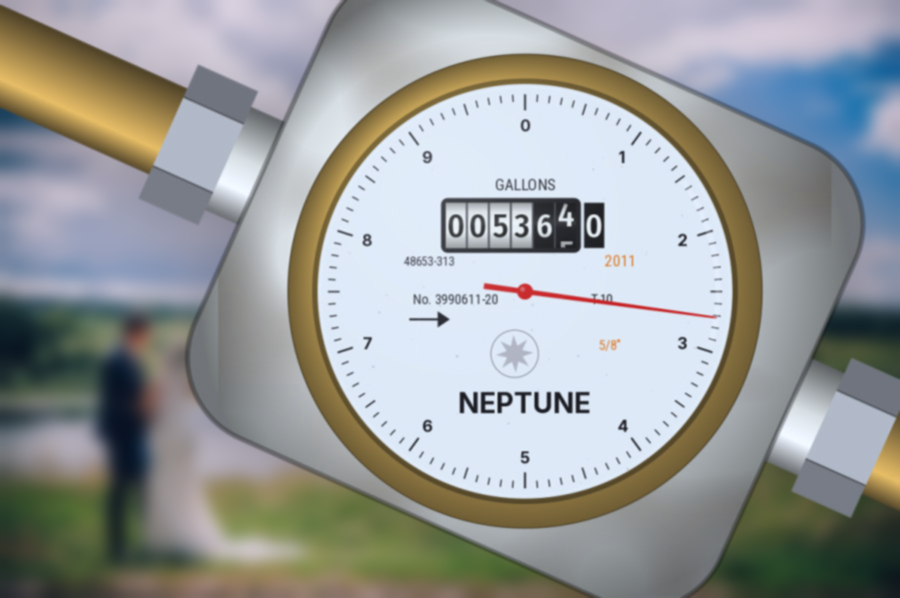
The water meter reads 53642.7
